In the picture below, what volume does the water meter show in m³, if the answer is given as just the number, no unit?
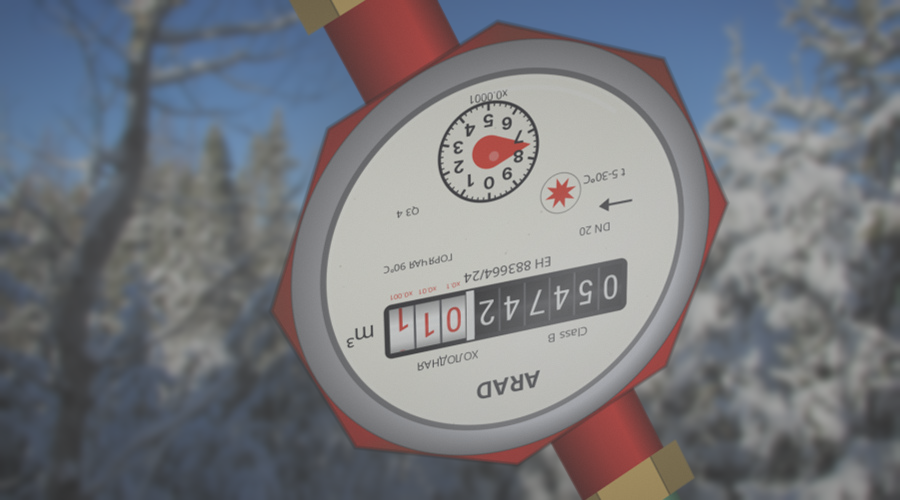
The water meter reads 54742.0107
